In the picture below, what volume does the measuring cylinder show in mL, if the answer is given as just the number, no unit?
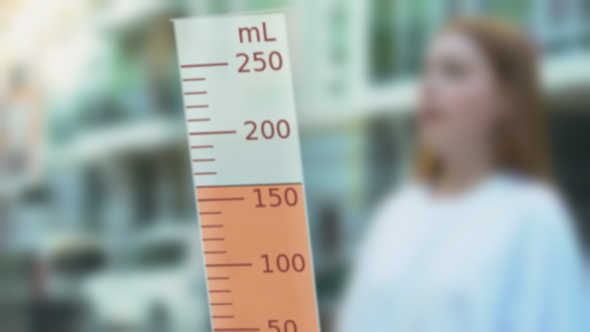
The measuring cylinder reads 160
